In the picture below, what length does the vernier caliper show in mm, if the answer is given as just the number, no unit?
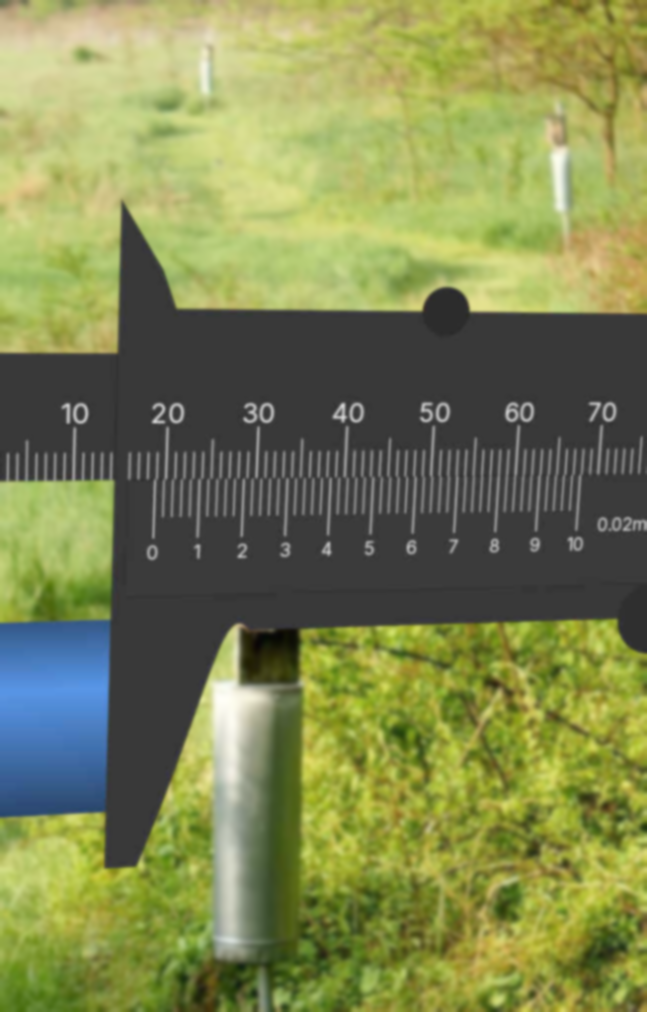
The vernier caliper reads 18.8
